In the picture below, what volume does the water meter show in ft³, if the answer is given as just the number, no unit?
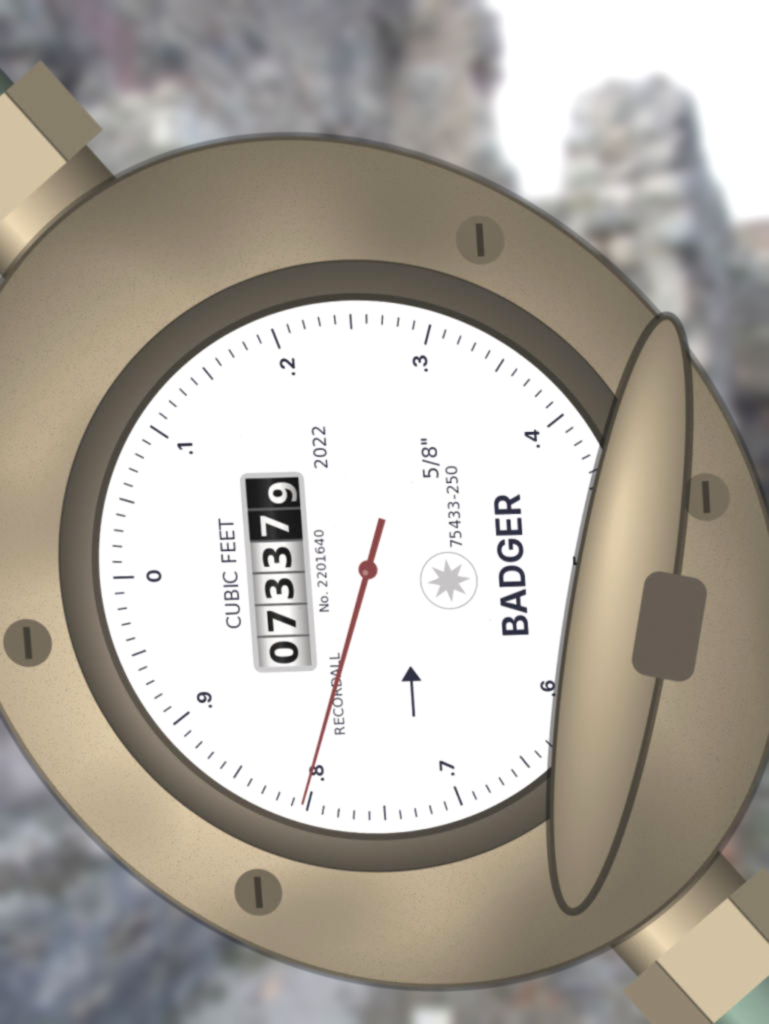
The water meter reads 73378.80
